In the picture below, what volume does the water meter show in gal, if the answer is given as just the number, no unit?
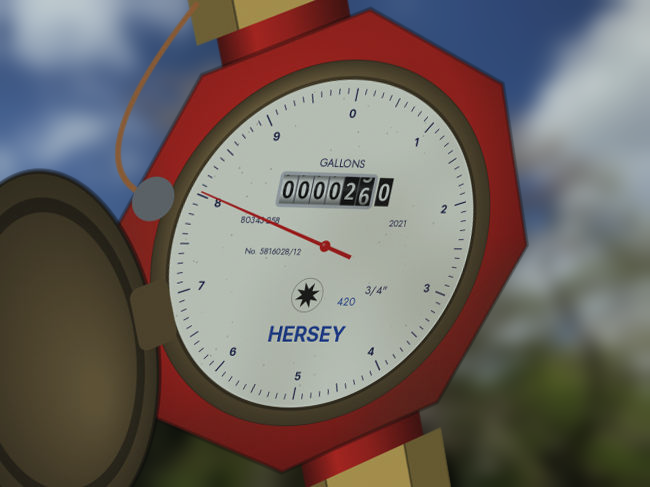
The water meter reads 258.0
